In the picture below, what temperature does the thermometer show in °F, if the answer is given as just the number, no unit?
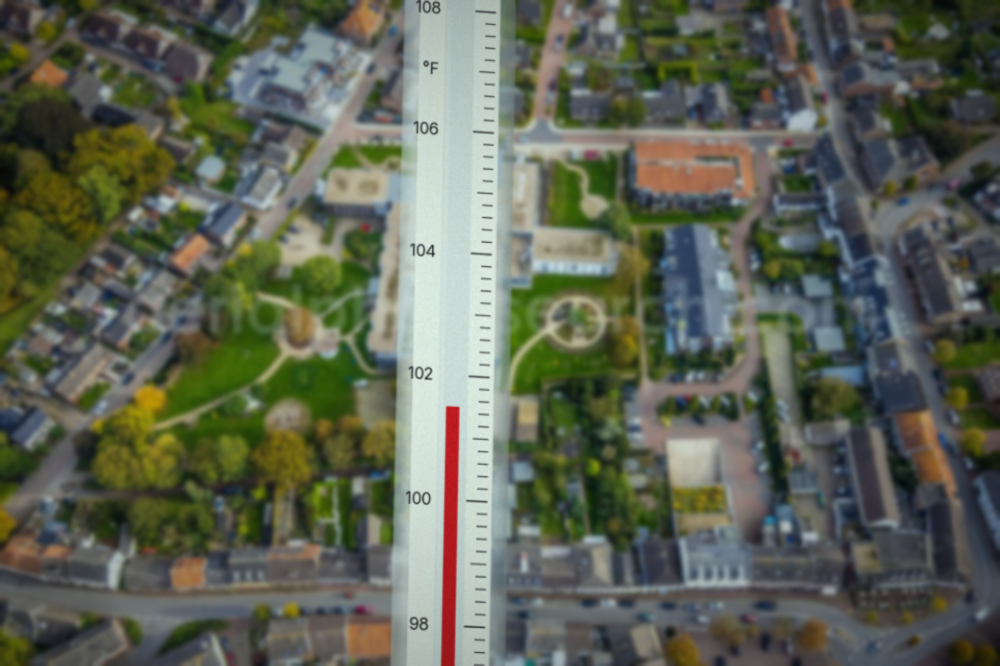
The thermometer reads 101.5
